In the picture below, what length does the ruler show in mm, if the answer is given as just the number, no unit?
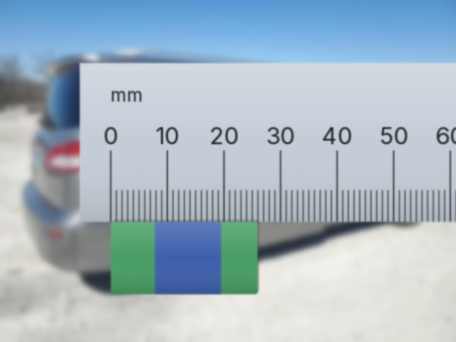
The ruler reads 26
